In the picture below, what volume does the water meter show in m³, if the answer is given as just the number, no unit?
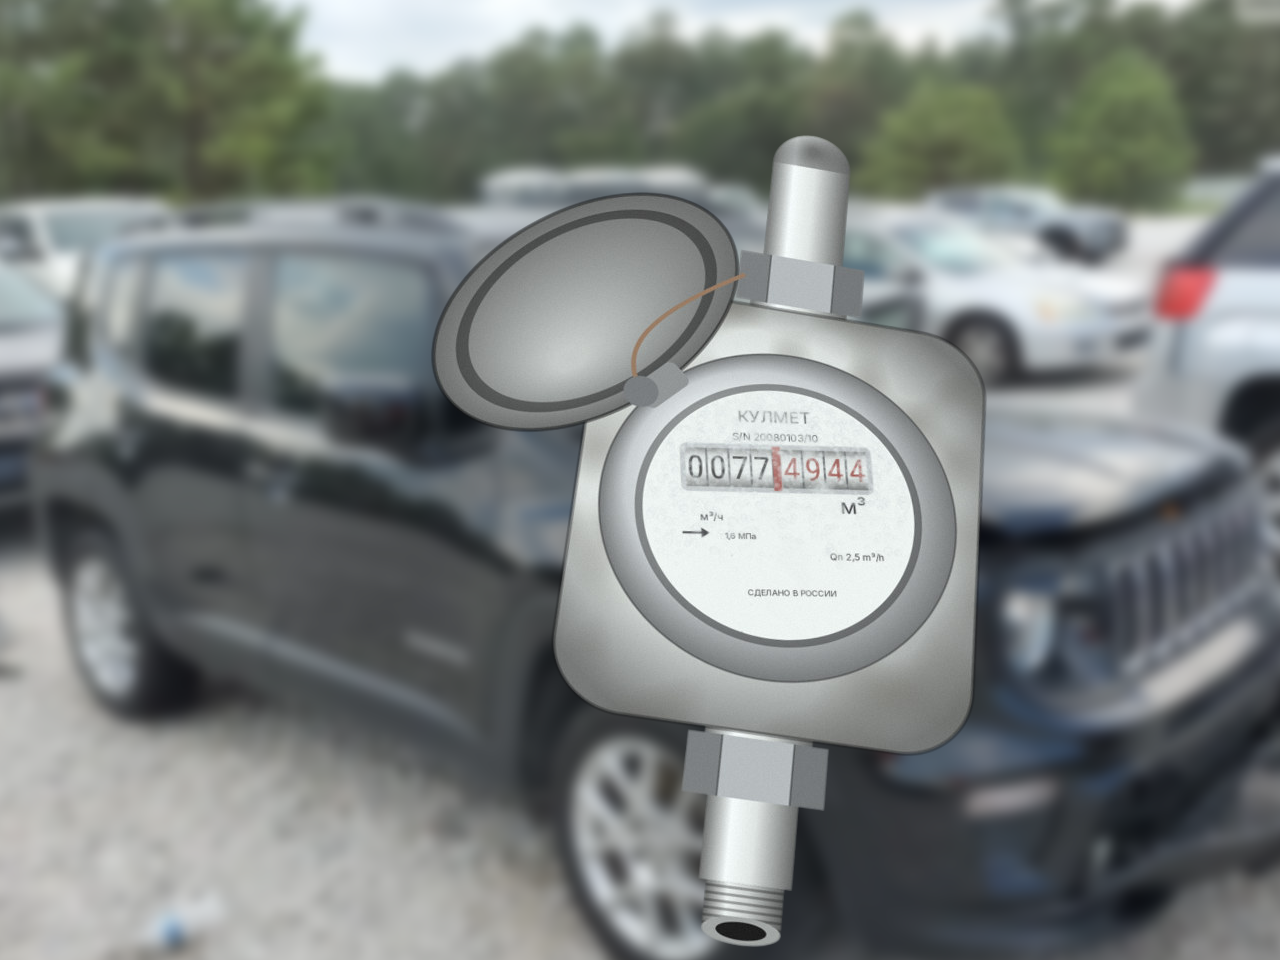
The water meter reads 77.4944
